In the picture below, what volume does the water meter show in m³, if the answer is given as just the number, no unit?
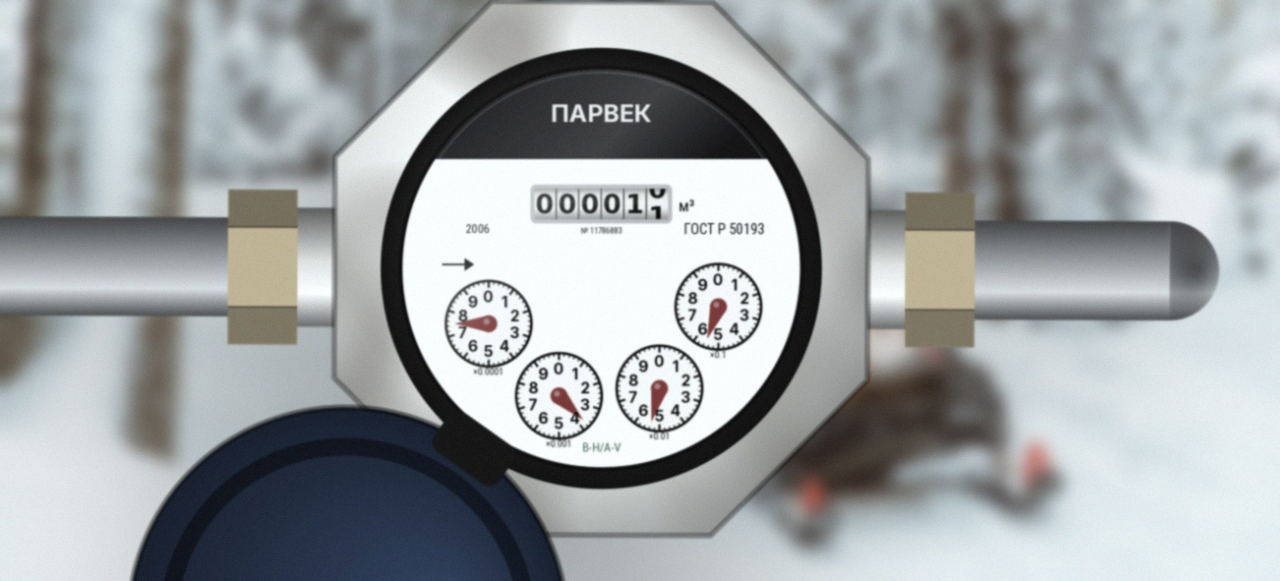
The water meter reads 10.5537
